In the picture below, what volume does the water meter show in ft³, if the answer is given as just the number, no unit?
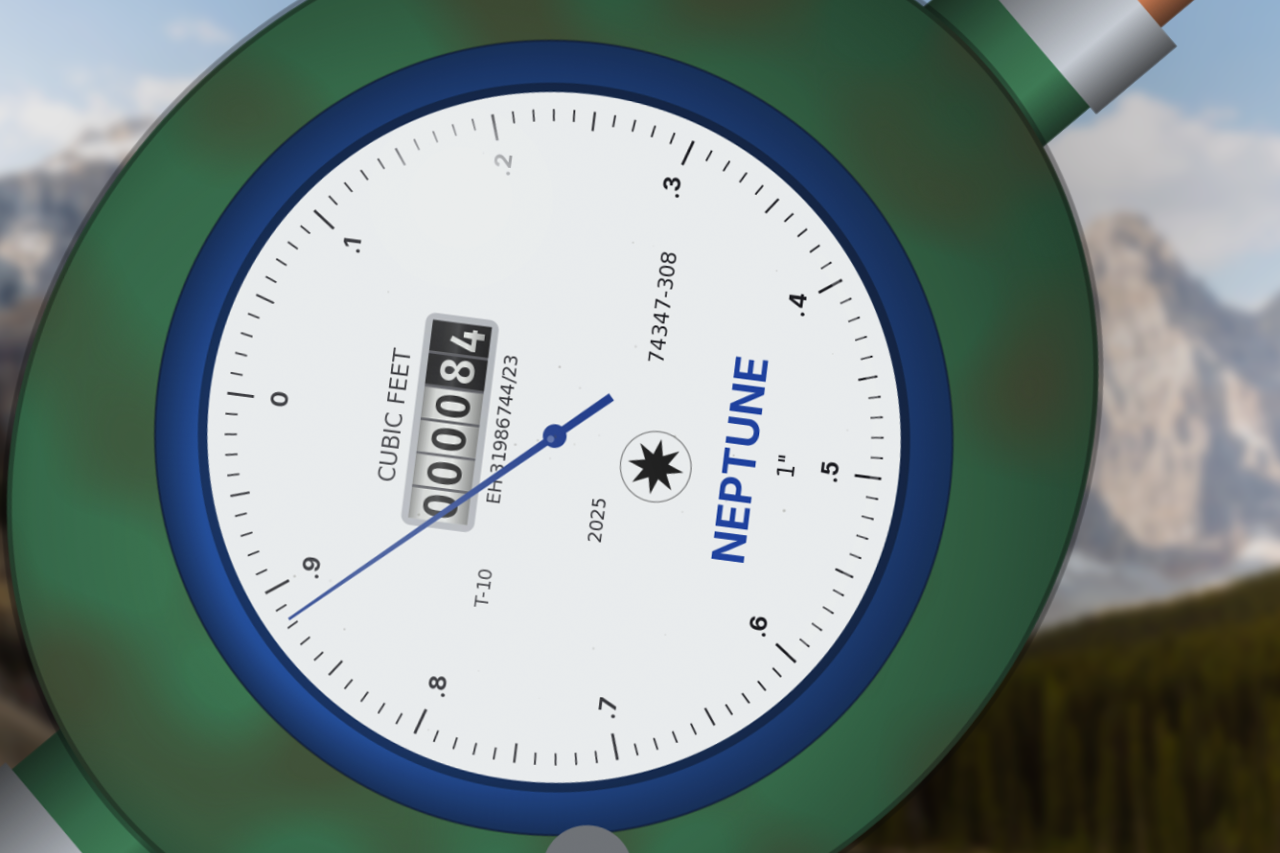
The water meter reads 83.88
